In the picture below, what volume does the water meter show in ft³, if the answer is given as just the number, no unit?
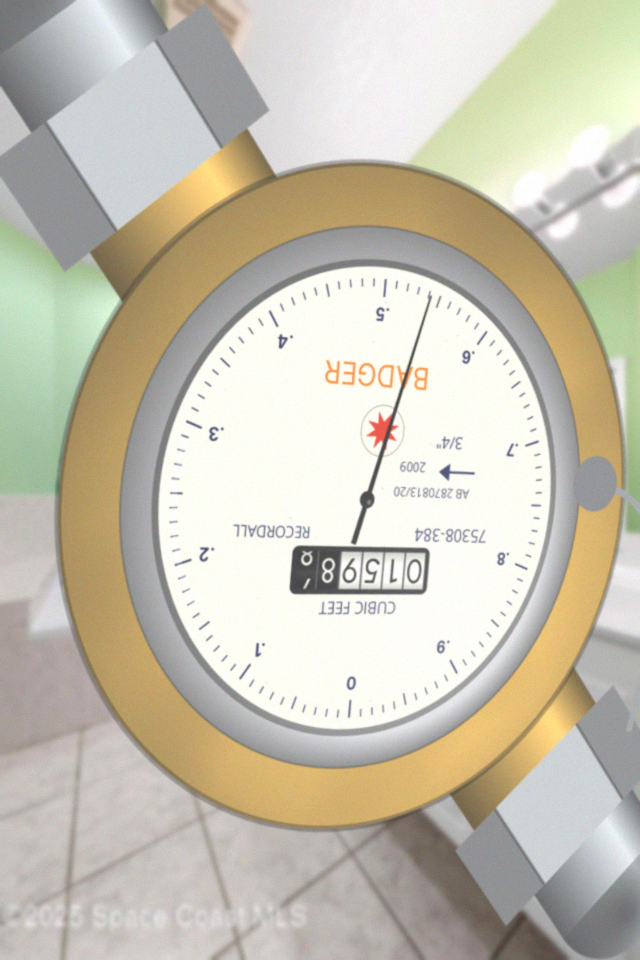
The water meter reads 15987.54
